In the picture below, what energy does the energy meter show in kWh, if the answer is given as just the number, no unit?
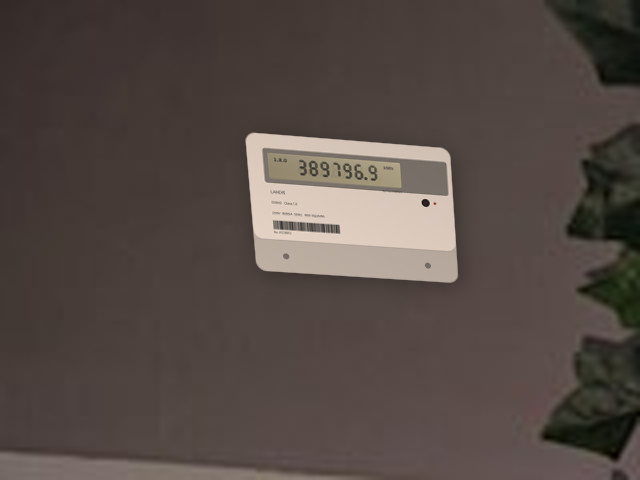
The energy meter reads 389796.9
